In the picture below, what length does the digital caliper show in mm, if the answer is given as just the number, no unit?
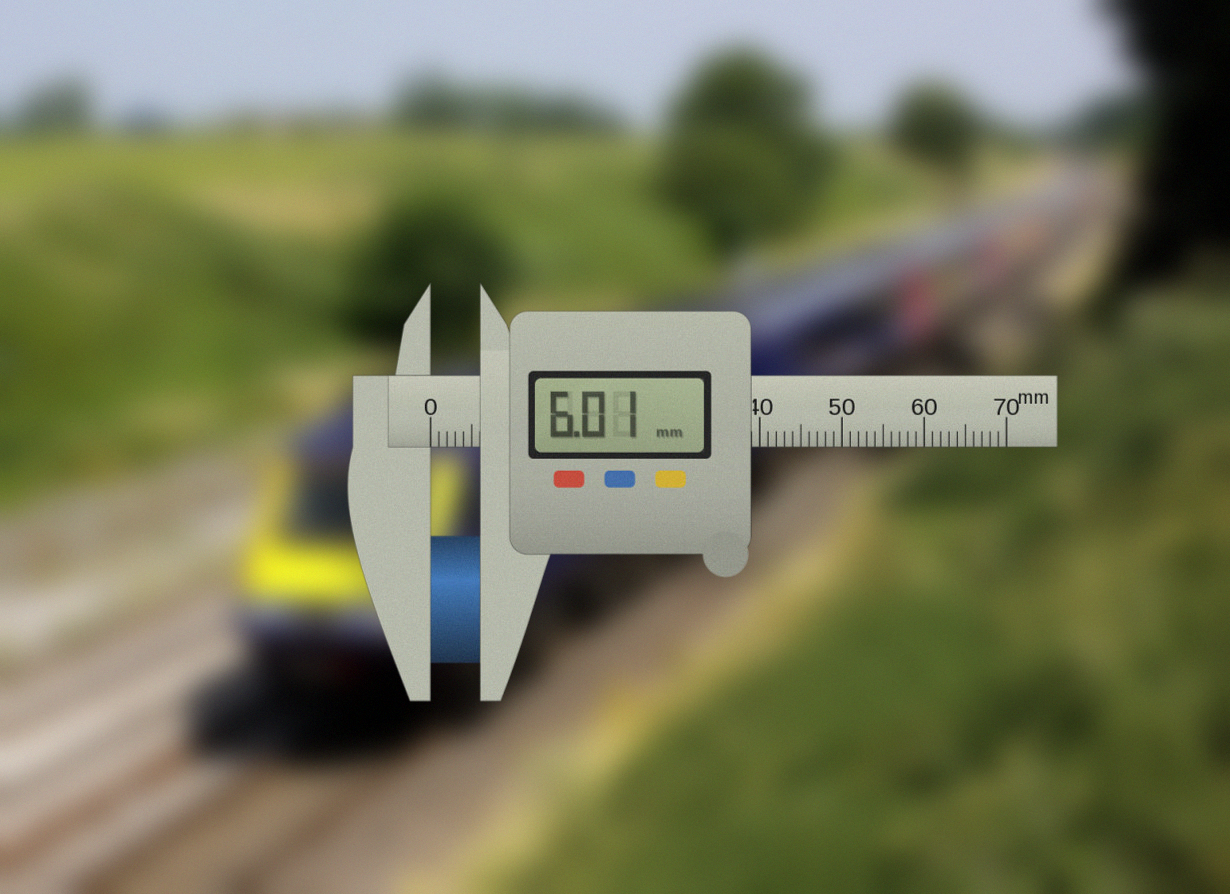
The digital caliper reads 6.01
